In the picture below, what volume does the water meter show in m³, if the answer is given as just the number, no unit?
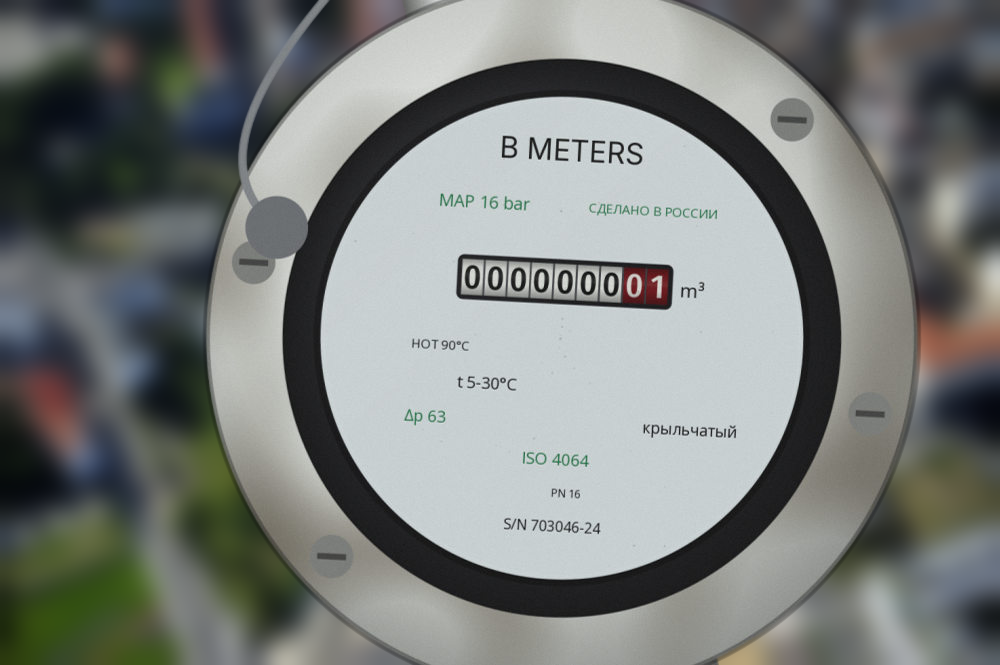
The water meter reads 0.01
